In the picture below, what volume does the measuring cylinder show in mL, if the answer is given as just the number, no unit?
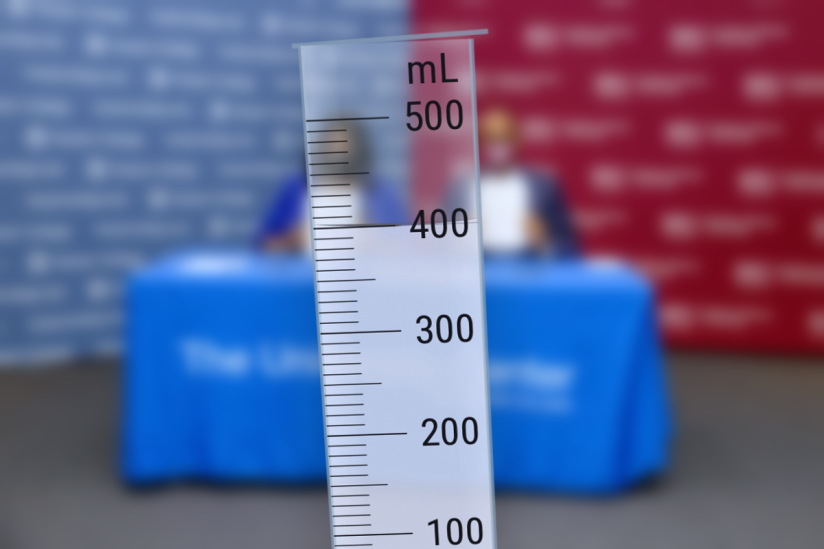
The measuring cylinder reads 400
